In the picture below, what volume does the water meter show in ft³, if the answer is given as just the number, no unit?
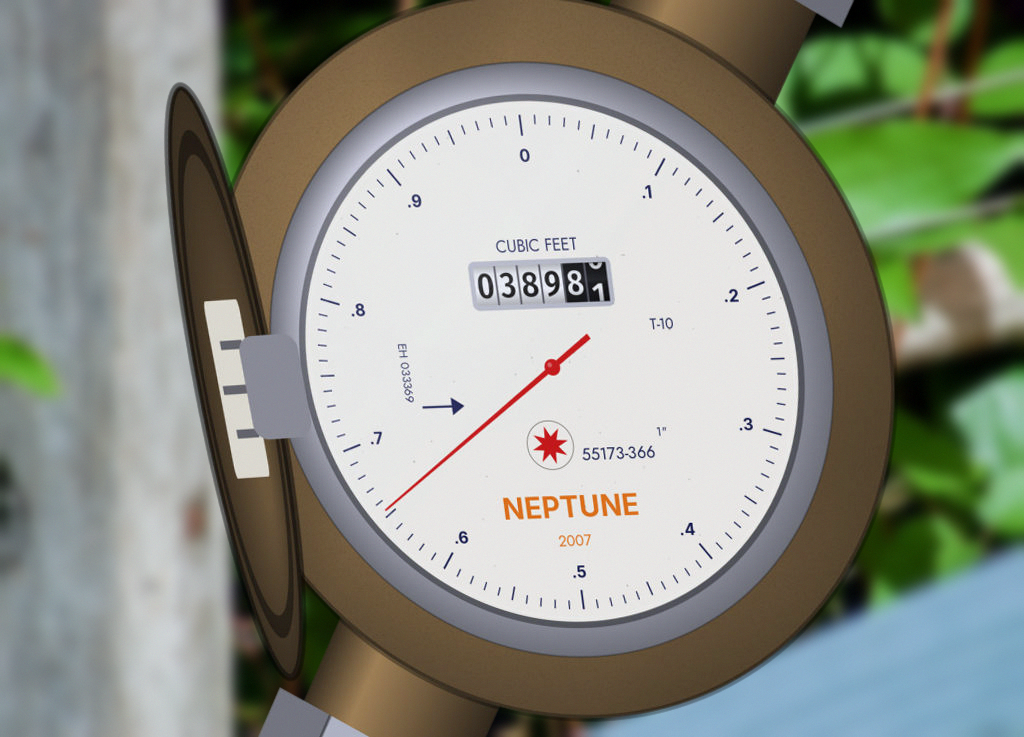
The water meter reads 38980.65
